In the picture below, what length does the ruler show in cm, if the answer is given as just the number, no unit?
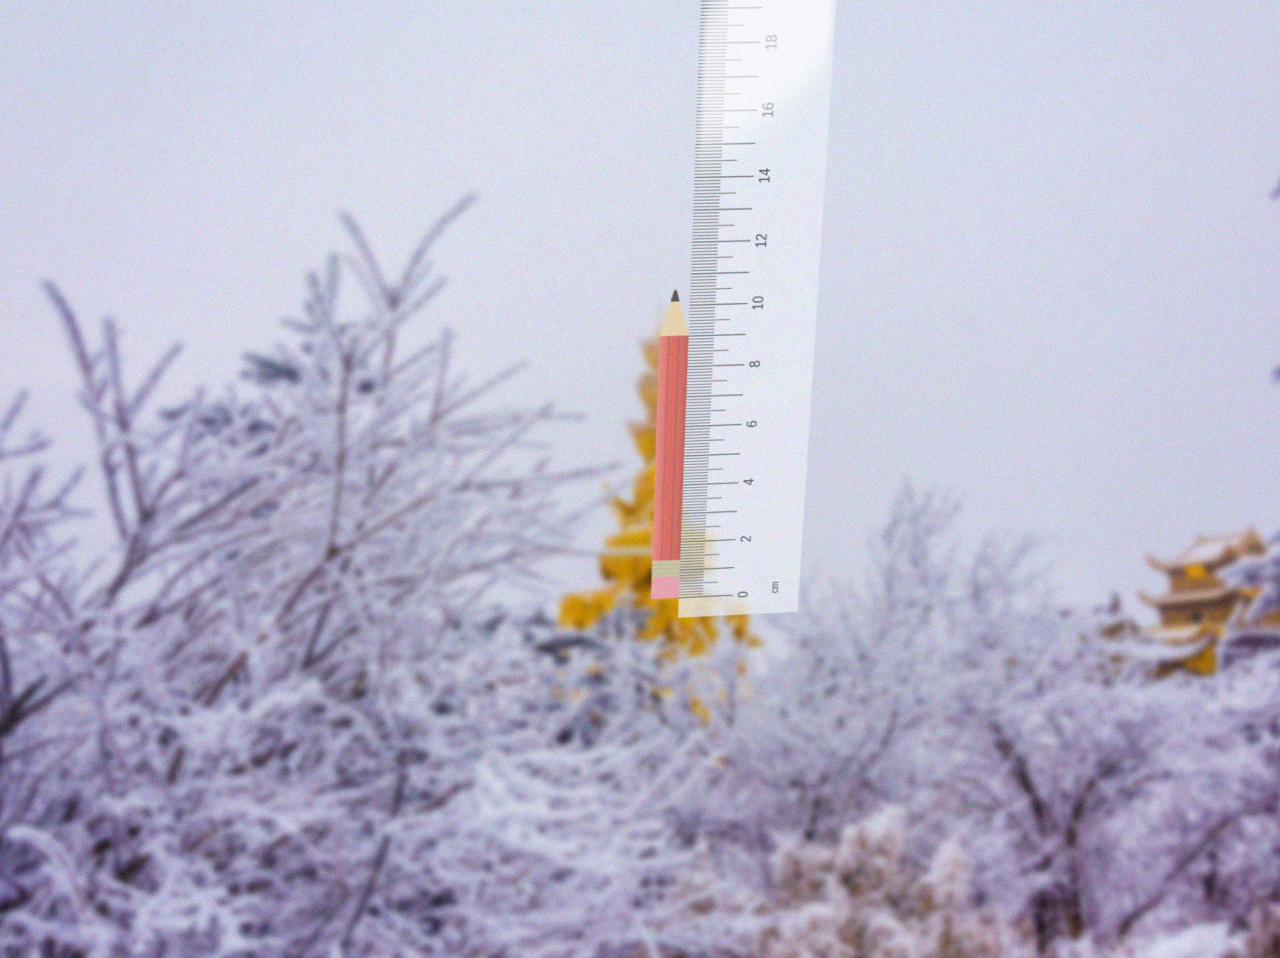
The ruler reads 10.5
